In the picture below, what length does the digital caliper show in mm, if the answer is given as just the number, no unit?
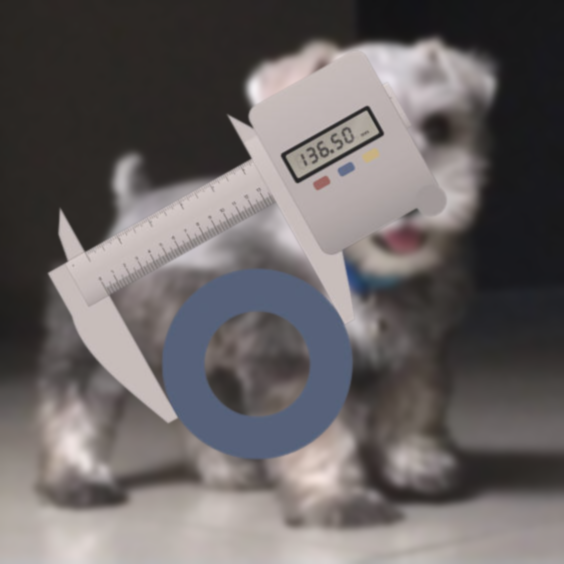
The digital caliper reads 136.50
